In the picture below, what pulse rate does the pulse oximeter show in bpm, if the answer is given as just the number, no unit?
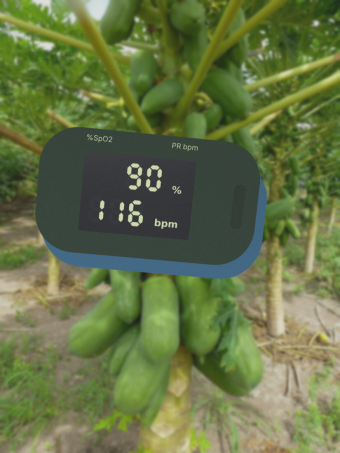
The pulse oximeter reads 116
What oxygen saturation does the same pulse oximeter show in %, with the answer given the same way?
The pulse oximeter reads 90
